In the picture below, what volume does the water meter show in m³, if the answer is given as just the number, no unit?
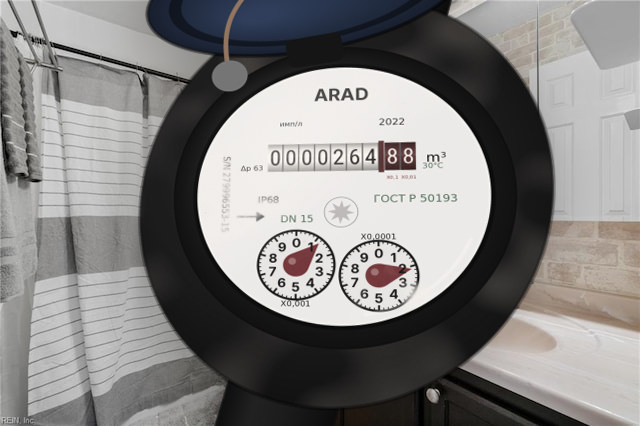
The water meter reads 264.8812
